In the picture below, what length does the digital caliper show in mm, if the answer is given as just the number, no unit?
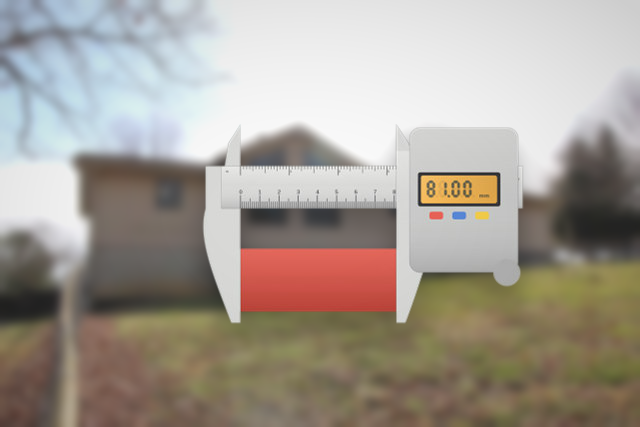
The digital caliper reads 81.00
